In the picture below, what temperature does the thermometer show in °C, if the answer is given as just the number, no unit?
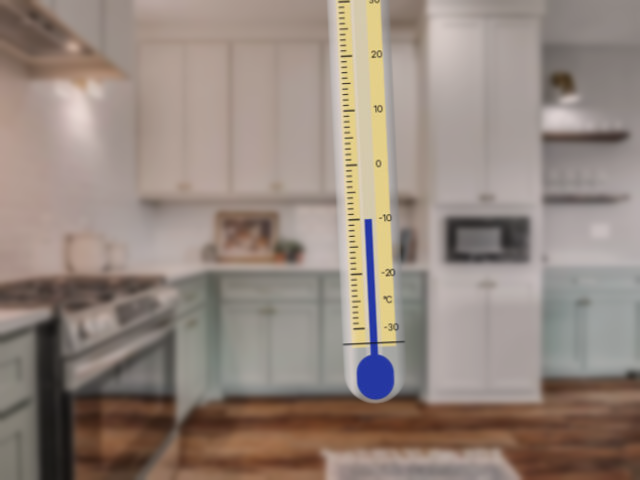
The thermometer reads -10
